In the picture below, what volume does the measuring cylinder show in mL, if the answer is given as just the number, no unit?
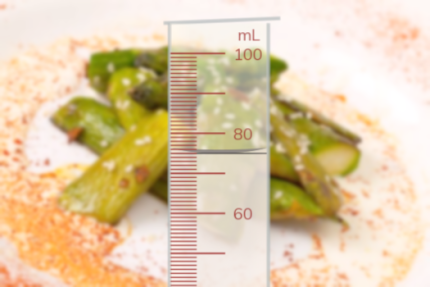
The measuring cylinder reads 75
